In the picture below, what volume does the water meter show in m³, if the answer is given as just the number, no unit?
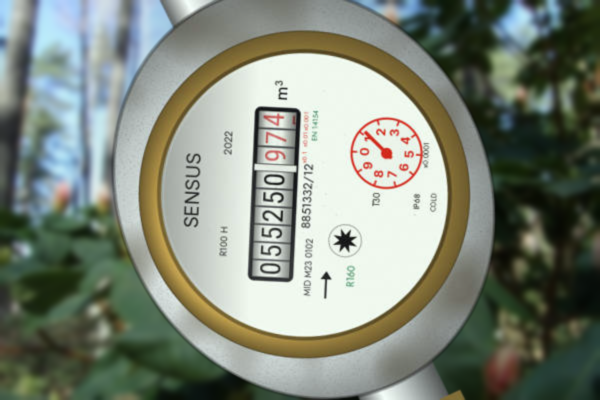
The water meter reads 55250.9741
